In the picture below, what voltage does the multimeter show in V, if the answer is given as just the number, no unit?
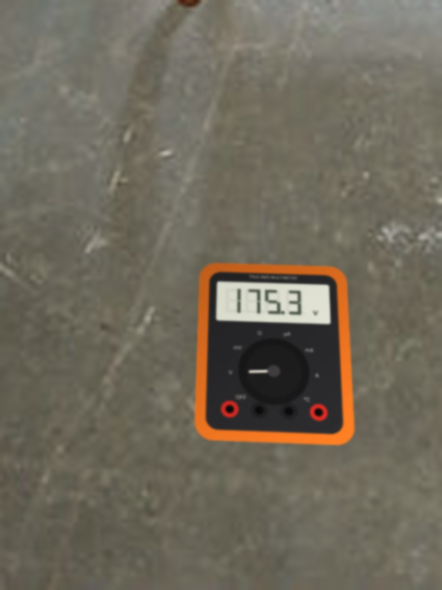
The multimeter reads 175.3
